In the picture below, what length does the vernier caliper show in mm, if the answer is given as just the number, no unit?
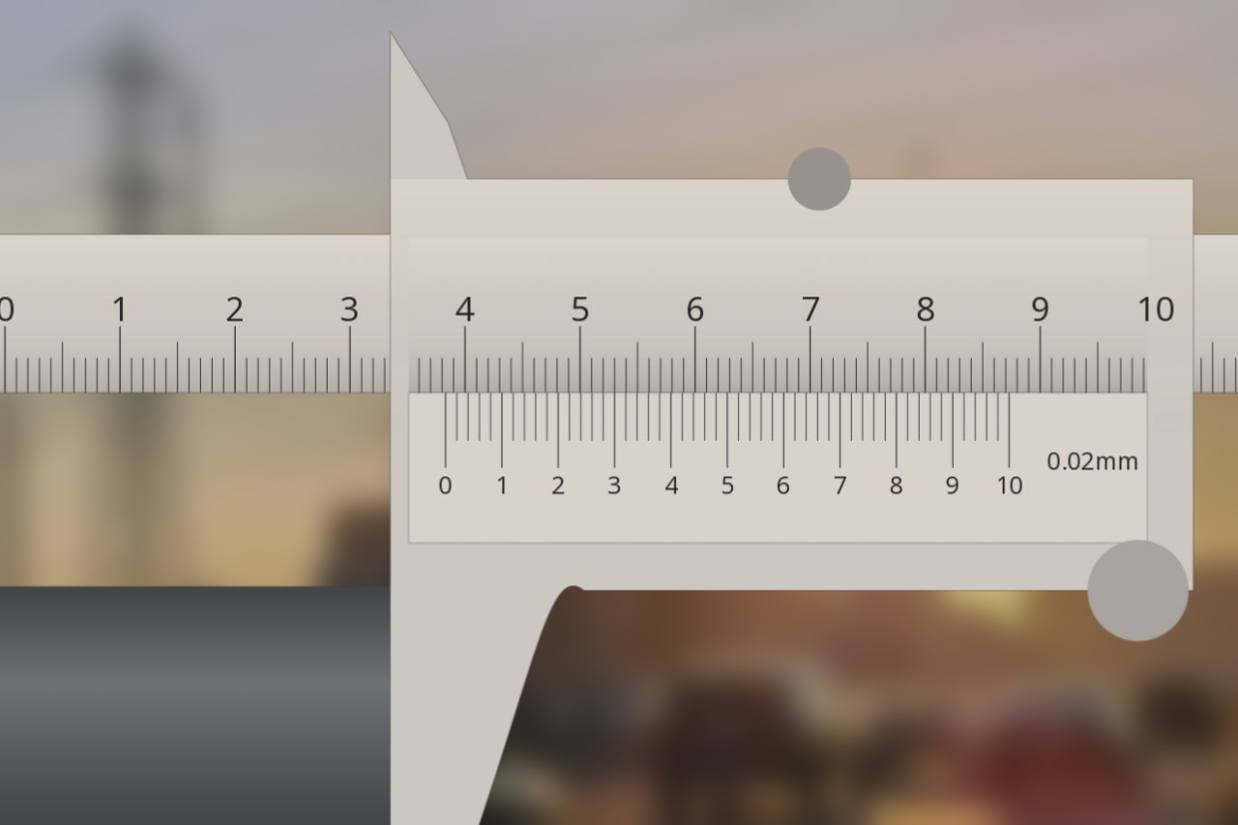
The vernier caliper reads 38.3
